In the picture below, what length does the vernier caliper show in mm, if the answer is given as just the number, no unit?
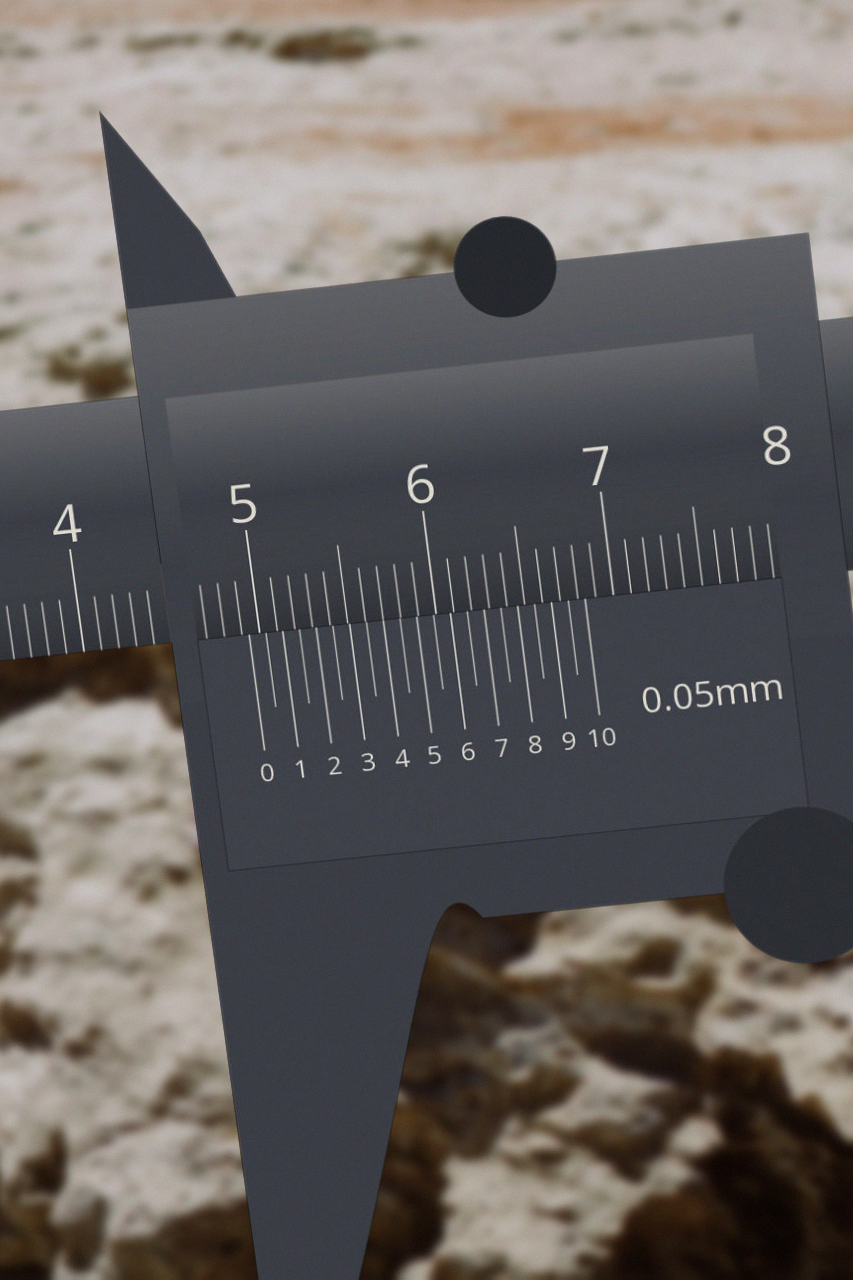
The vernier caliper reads 49.4
